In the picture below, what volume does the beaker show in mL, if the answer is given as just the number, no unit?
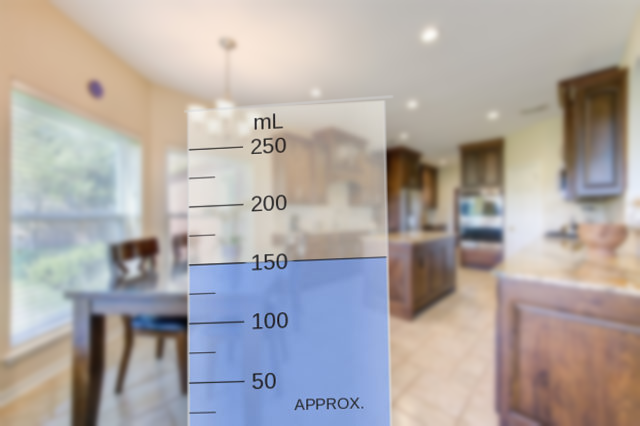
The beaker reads 150
